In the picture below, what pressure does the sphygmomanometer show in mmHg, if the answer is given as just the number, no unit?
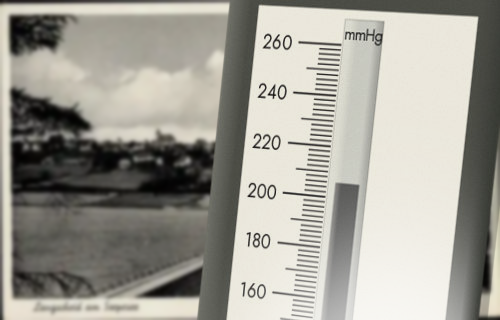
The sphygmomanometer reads 206
